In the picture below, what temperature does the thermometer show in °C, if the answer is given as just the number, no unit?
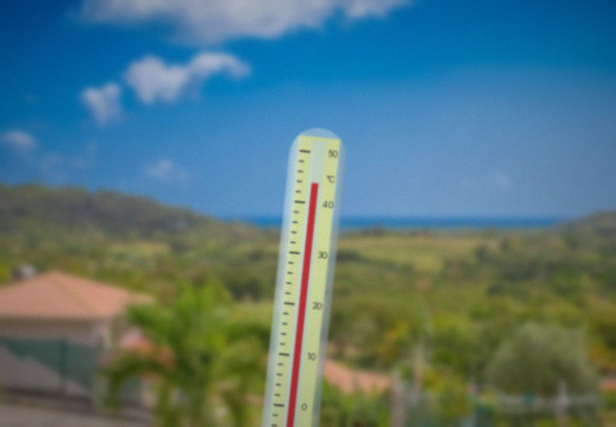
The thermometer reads 44
